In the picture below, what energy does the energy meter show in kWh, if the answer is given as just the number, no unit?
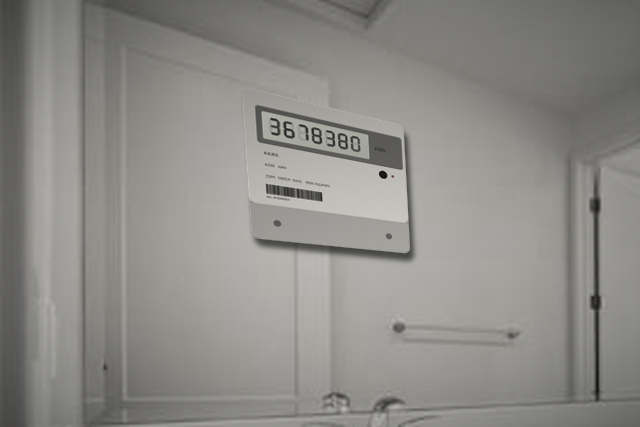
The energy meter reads 3678380
